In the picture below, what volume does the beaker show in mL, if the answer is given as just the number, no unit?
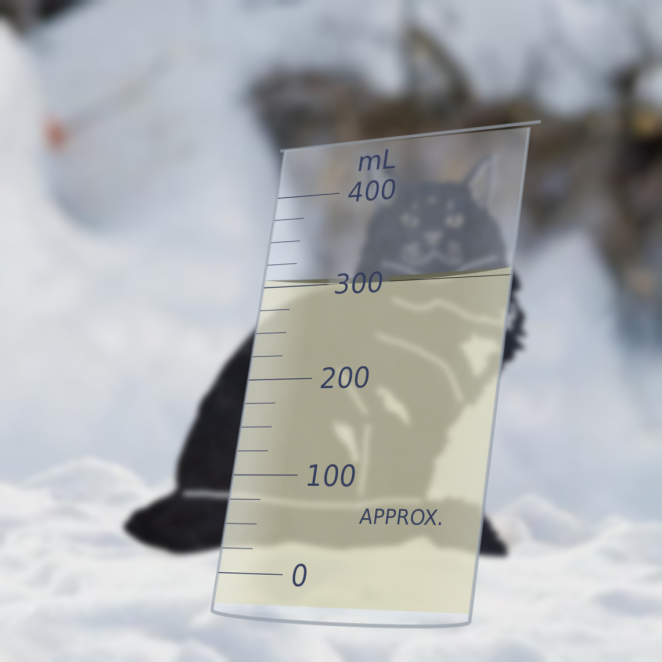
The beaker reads 300
